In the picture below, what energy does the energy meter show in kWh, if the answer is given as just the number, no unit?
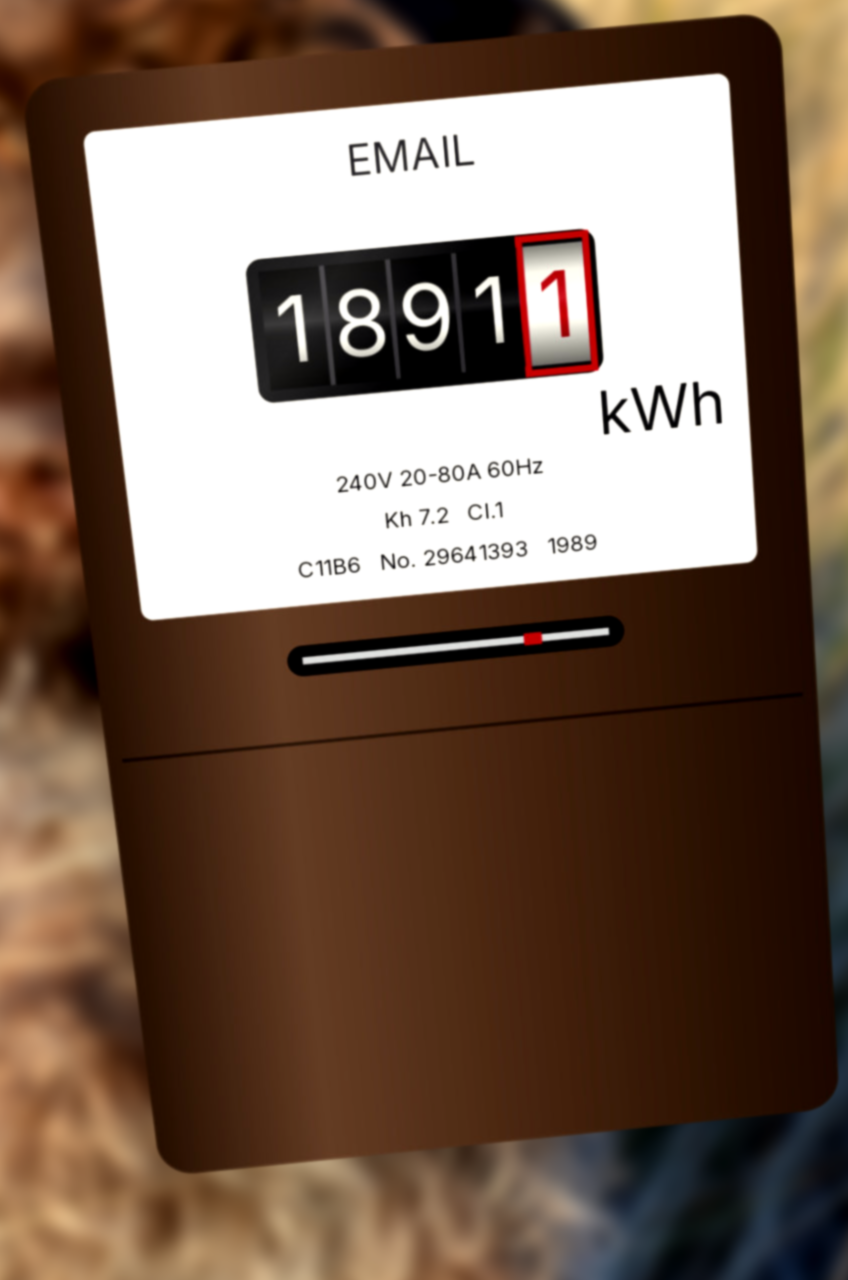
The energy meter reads 1891.1
